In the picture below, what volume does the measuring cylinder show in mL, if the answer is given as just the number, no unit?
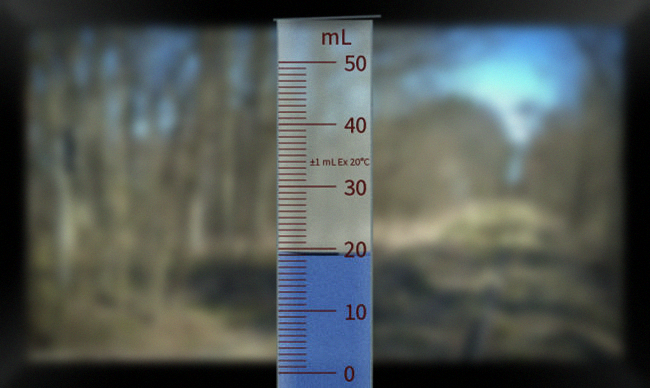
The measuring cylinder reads 19
